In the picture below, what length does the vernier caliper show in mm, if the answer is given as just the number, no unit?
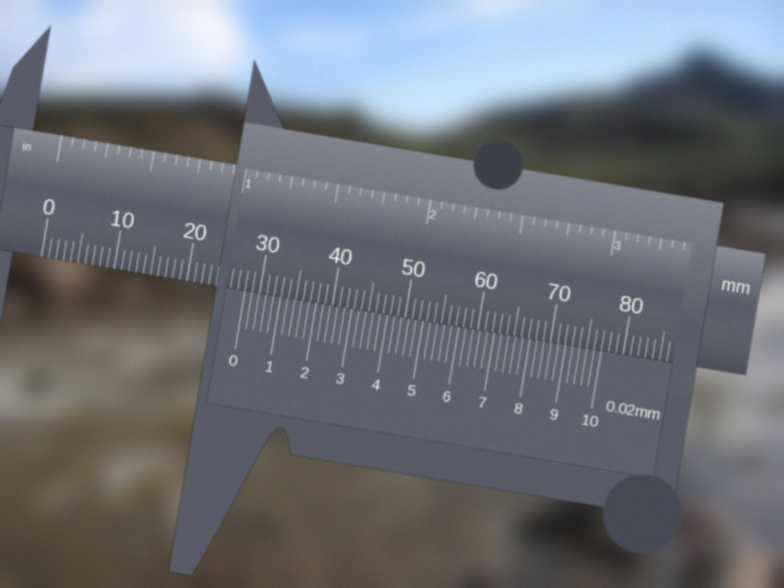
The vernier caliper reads 28.0
